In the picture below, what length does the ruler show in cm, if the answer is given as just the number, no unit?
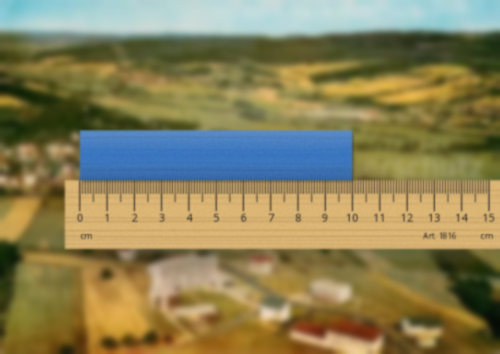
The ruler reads 10
